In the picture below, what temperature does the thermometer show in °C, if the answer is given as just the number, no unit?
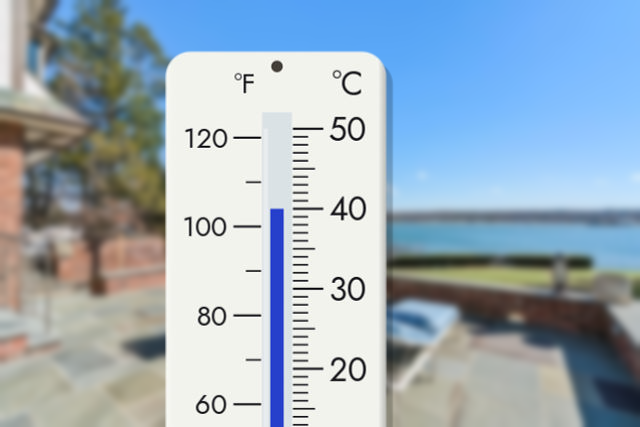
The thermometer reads 40
